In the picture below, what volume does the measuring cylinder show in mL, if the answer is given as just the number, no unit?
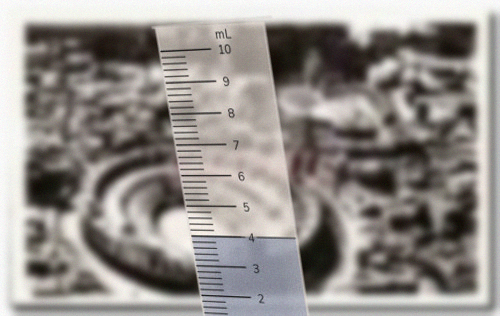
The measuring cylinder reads 4
